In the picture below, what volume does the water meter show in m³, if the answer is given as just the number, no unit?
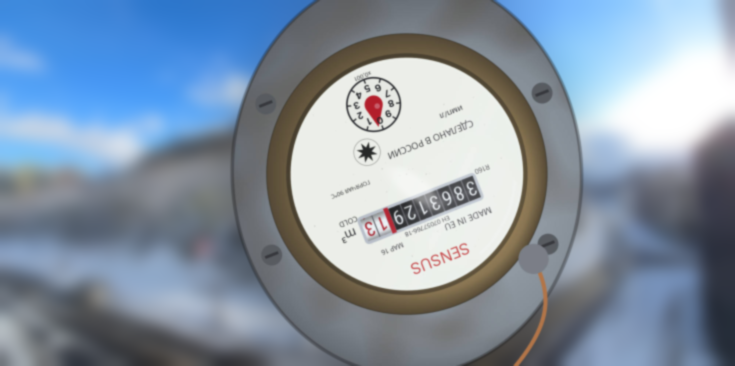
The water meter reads 3863129.130
